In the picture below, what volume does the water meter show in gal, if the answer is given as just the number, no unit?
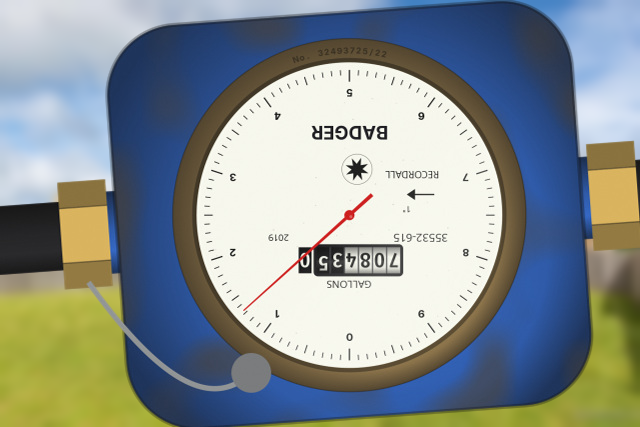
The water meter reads 7084351.3
